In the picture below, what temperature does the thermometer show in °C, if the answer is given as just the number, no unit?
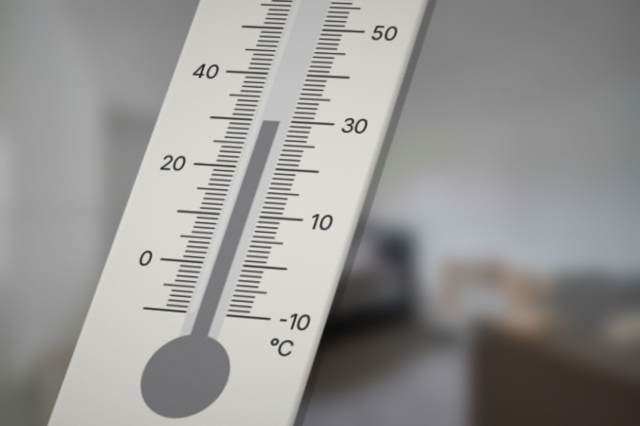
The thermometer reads 30
